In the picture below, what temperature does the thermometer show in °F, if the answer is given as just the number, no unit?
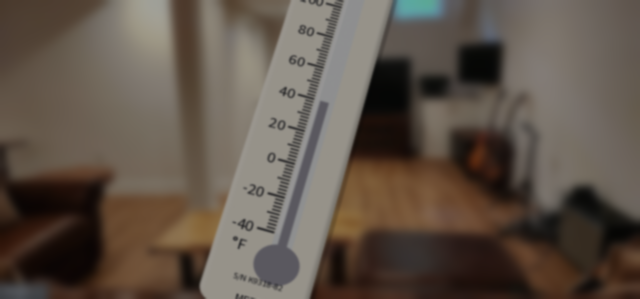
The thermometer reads 40
